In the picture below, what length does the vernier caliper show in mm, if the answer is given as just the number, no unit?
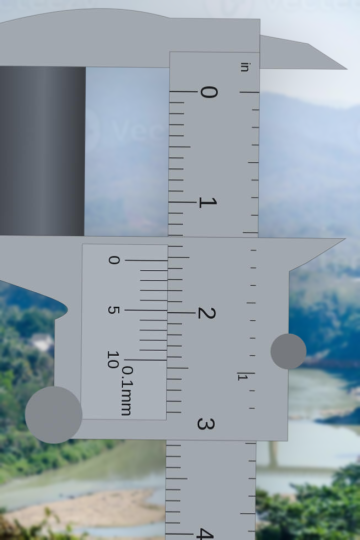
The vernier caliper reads 15.3
